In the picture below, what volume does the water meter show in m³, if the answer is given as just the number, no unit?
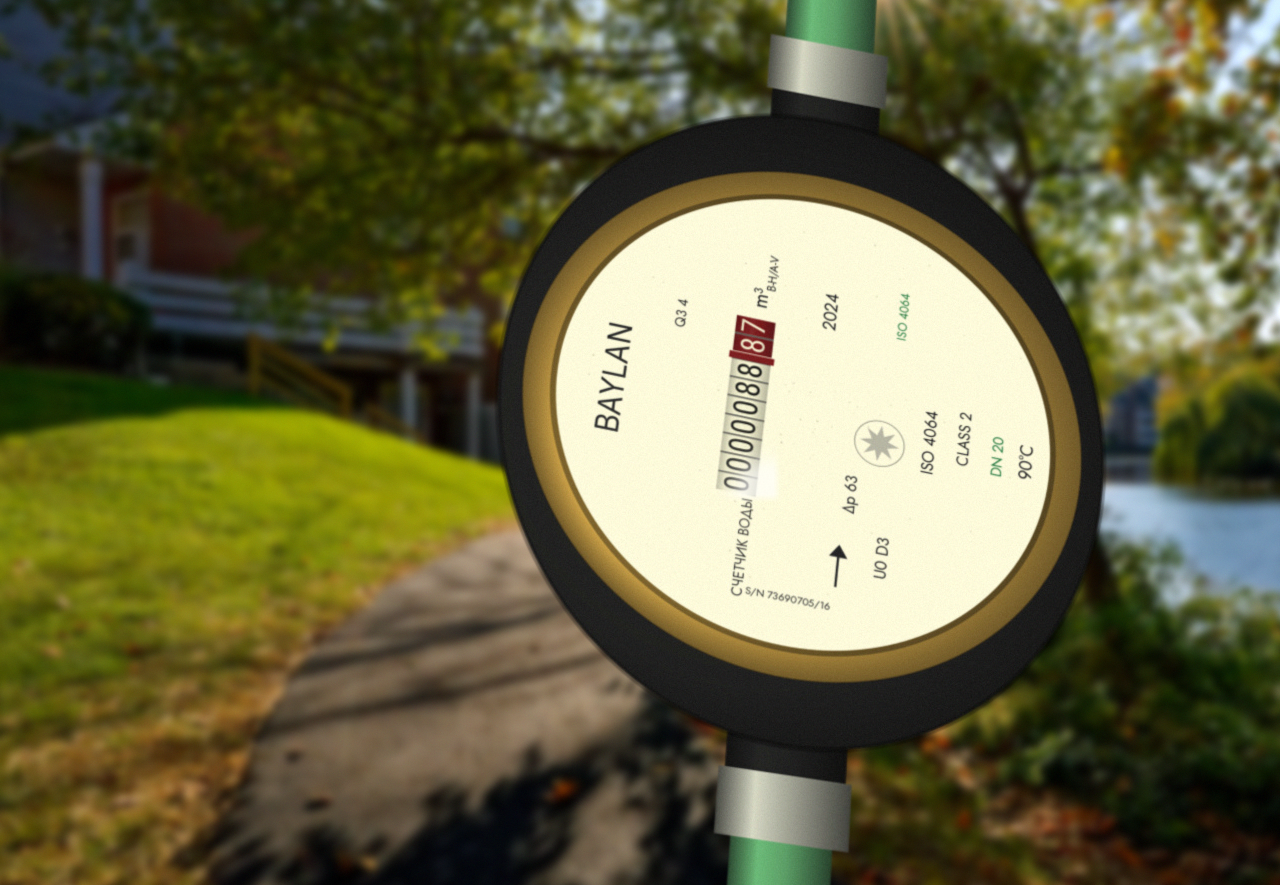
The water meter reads 88.87
